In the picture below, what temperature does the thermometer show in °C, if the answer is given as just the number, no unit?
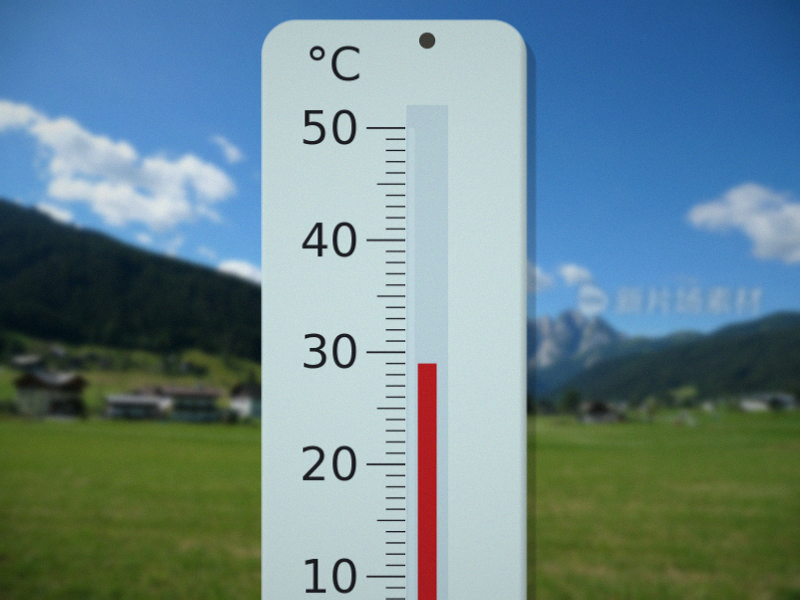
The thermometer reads 29
